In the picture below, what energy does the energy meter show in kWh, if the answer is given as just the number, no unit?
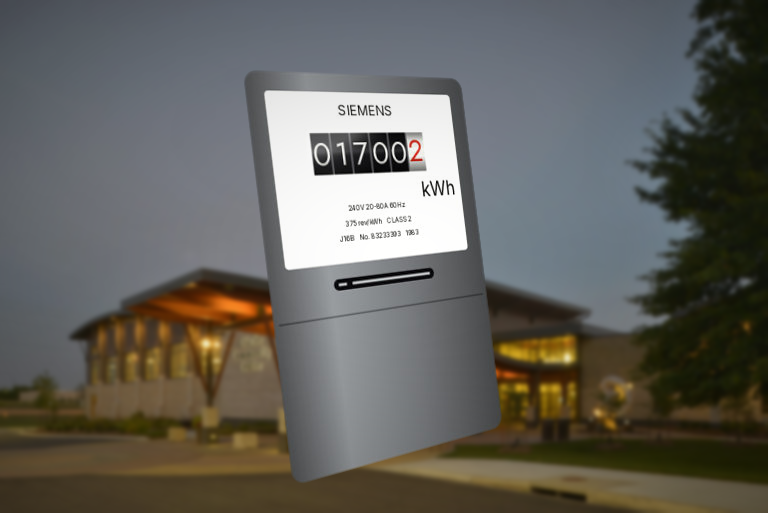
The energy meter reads 1700.2
